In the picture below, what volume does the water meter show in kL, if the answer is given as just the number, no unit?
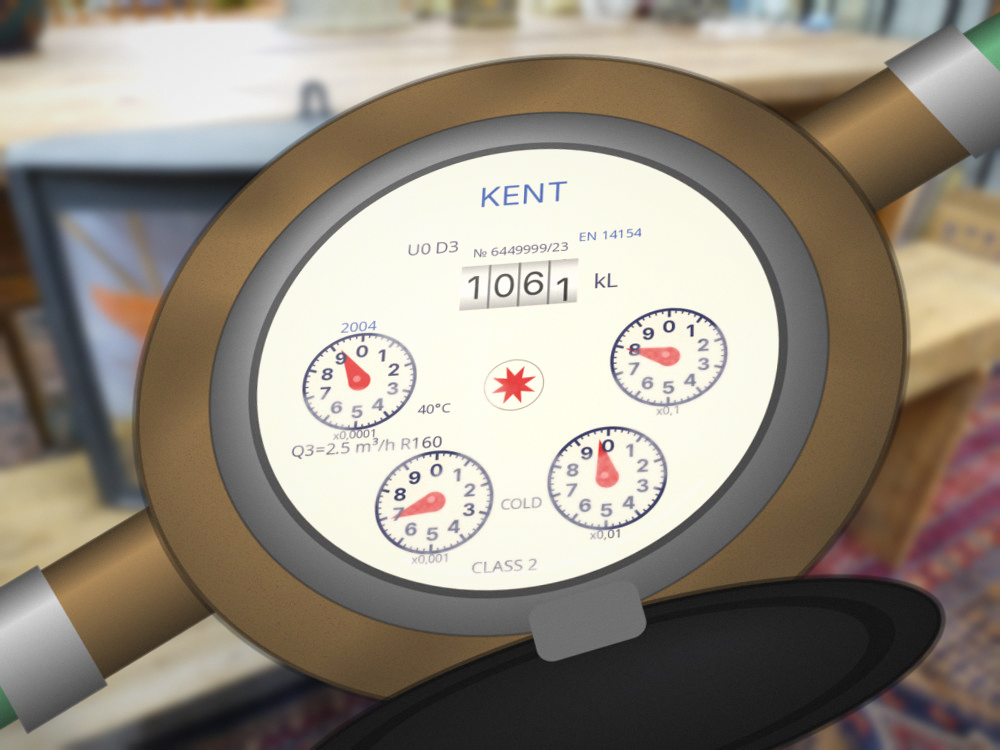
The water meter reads 1060.7969
